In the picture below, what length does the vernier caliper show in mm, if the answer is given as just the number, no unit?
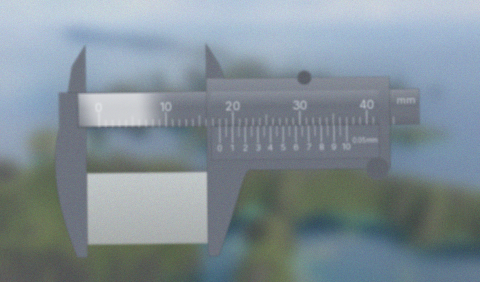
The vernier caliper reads 18.0
